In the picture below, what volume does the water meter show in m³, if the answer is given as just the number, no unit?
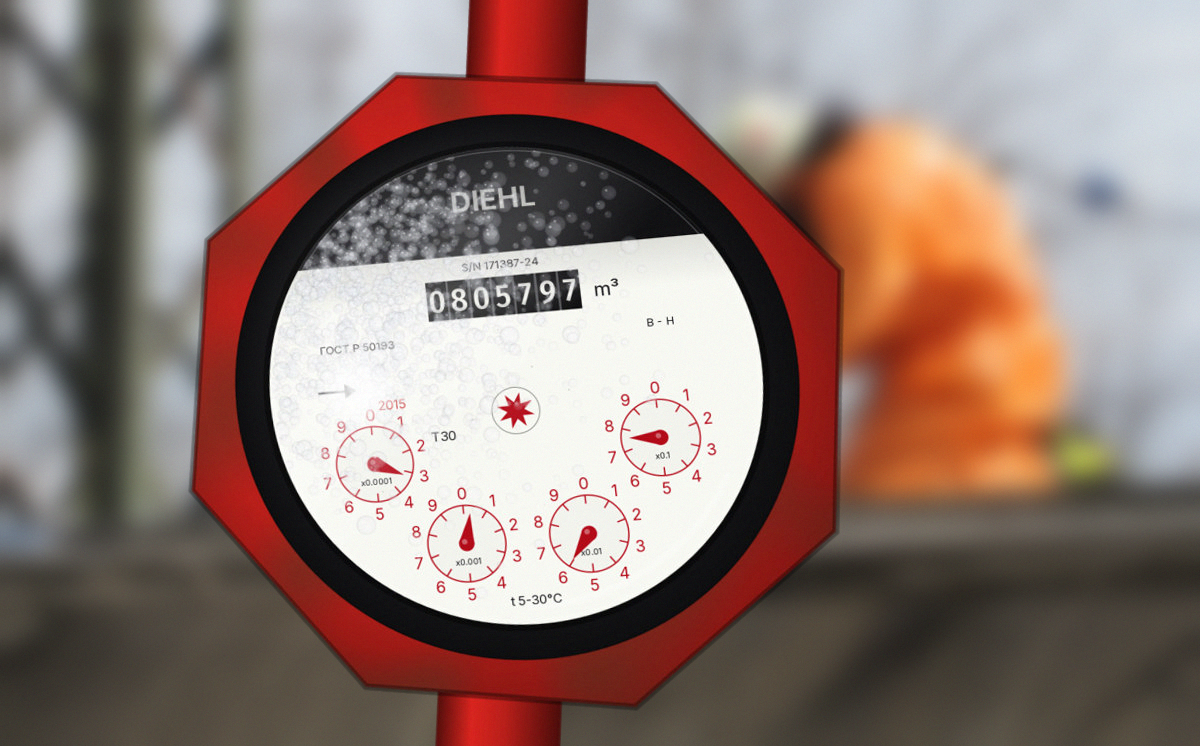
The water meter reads 805797.7603
